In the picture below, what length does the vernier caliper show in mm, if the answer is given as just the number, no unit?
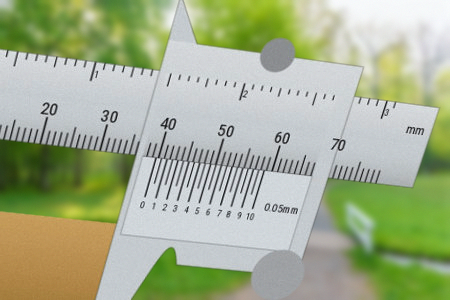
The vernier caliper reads 39.6
